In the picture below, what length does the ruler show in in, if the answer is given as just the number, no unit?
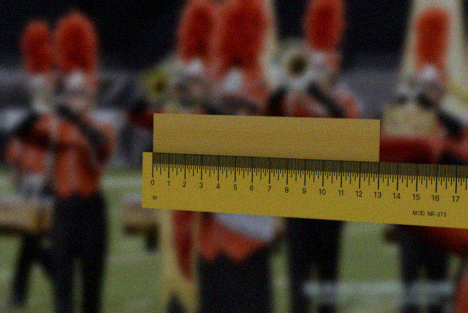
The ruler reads 13
